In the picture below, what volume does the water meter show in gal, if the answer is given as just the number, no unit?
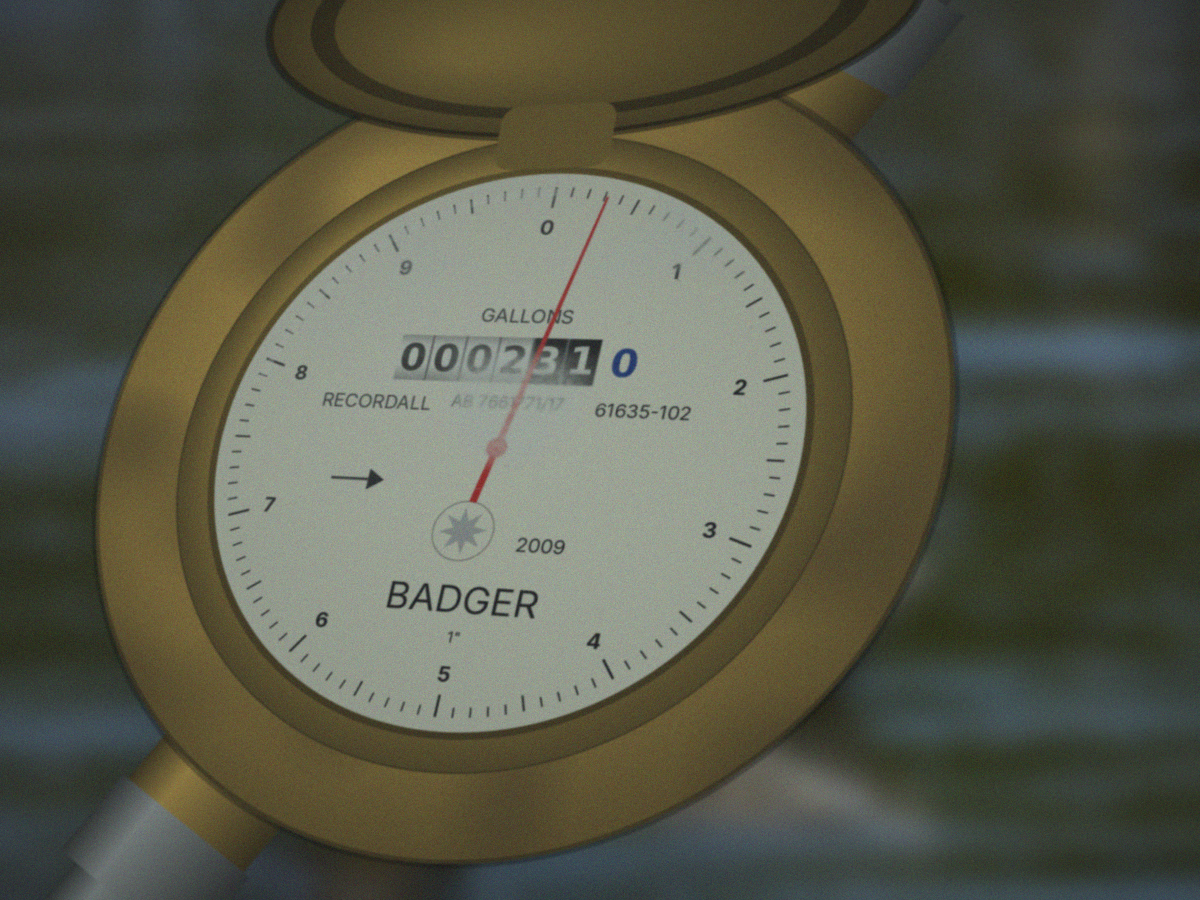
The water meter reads 2310.3
